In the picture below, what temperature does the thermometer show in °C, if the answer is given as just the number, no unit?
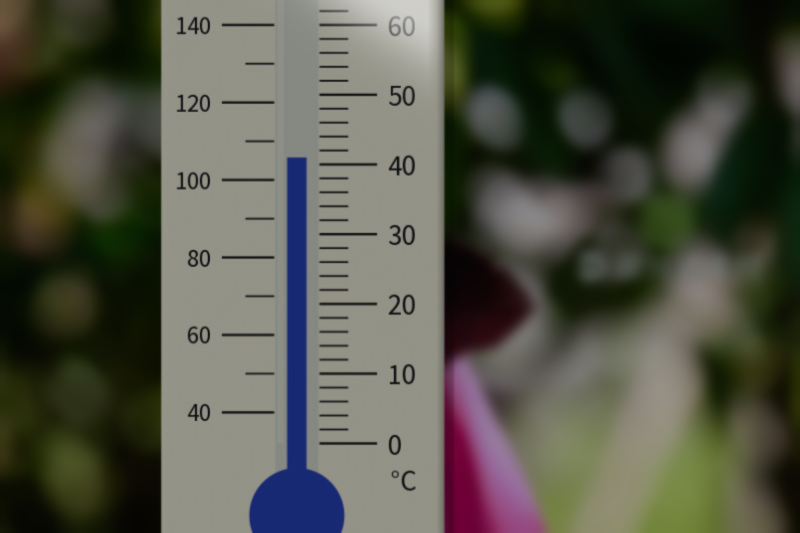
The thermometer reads 41
